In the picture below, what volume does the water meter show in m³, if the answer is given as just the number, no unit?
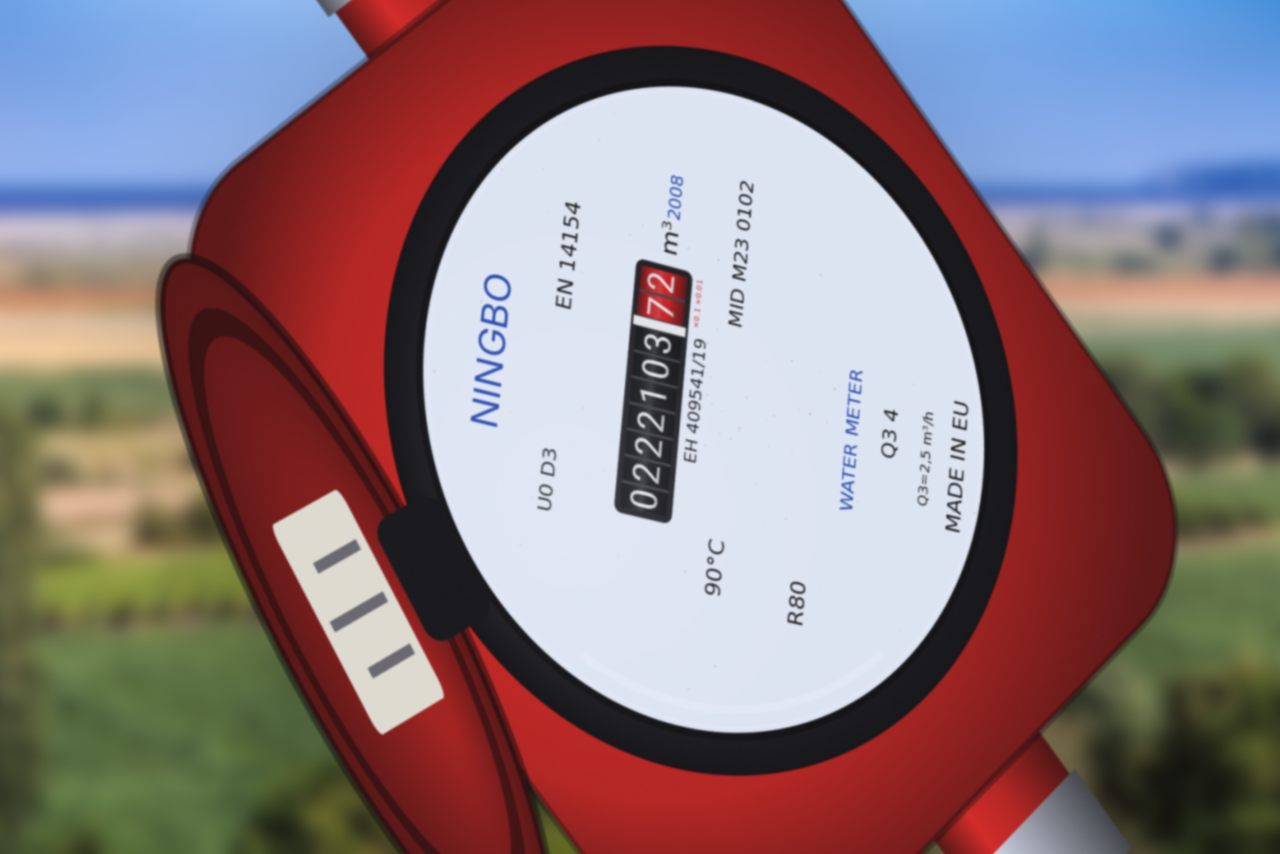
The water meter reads 222103.72
